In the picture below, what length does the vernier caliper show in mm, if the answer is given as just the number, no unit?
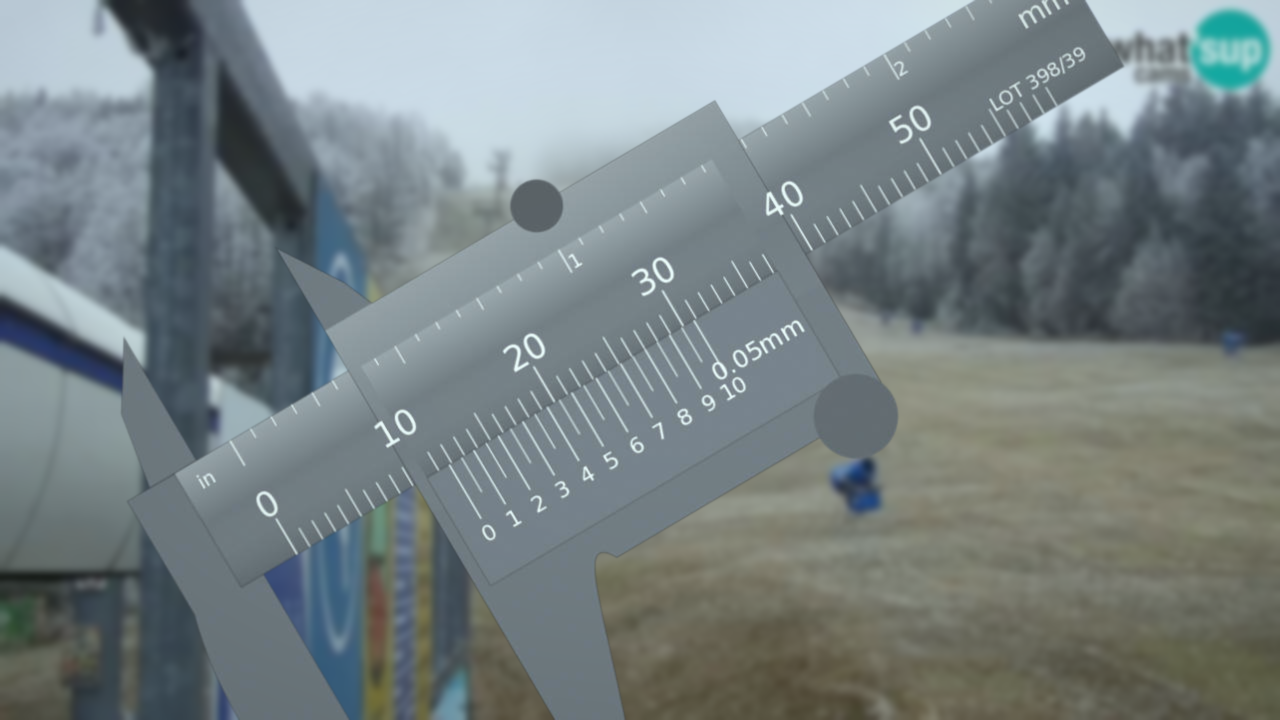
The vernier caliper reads 11.8
